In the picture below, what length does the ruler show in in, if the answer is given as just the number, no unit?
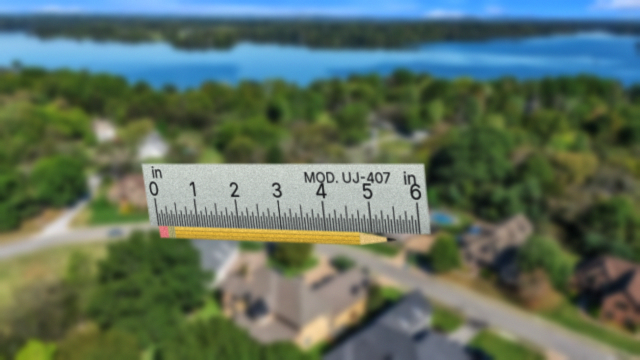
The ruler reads 5.5
